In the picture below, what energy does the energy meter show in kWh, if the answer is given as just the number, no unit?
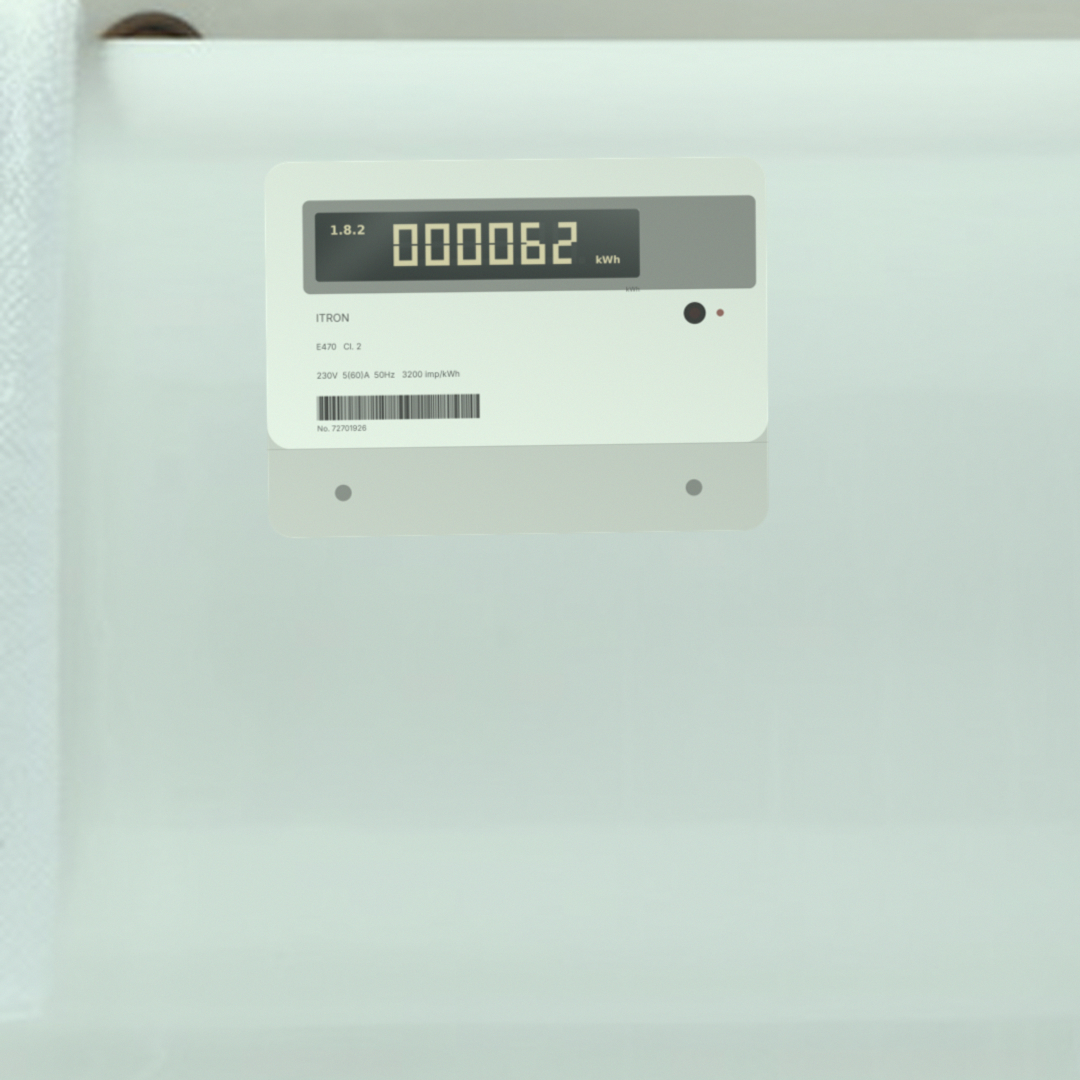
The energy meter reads 62
